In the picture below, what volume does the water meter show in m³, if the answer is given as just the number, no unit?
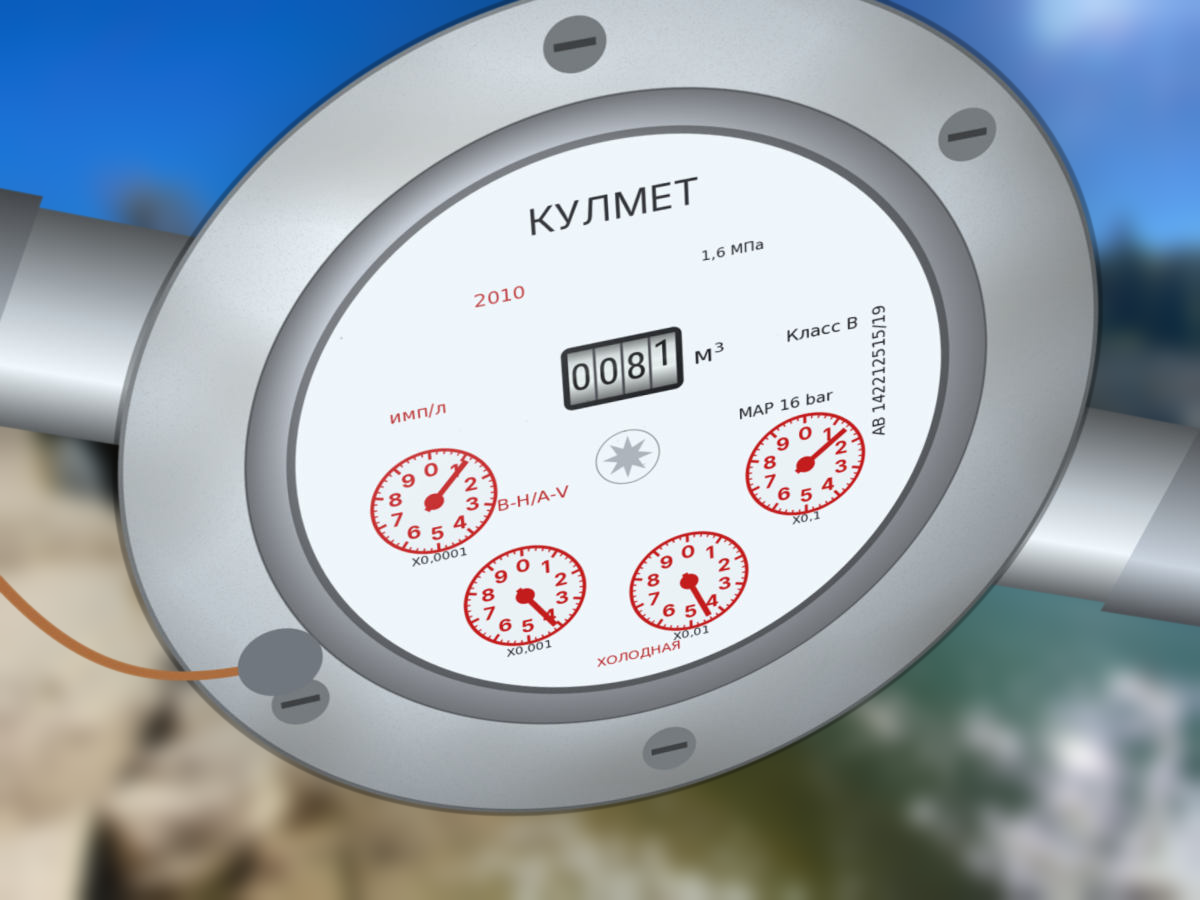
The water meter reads 81.1441
